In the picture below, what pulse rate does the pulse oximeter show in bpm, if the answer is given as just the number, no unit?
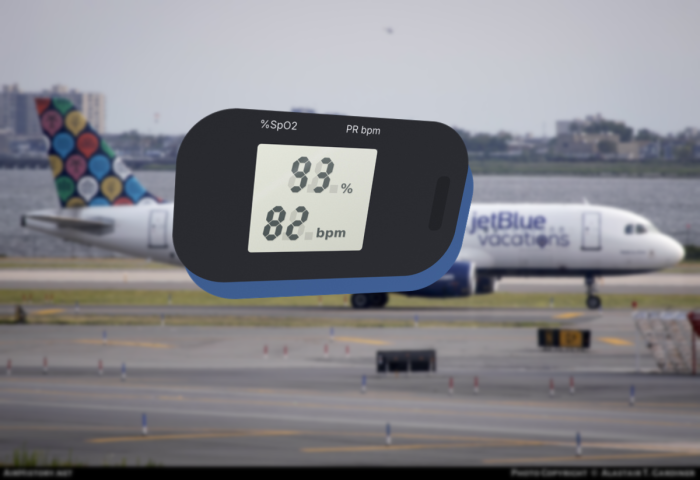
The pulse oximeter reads 82
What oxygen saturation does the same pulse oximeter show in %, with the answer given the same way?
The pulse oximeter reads 93
